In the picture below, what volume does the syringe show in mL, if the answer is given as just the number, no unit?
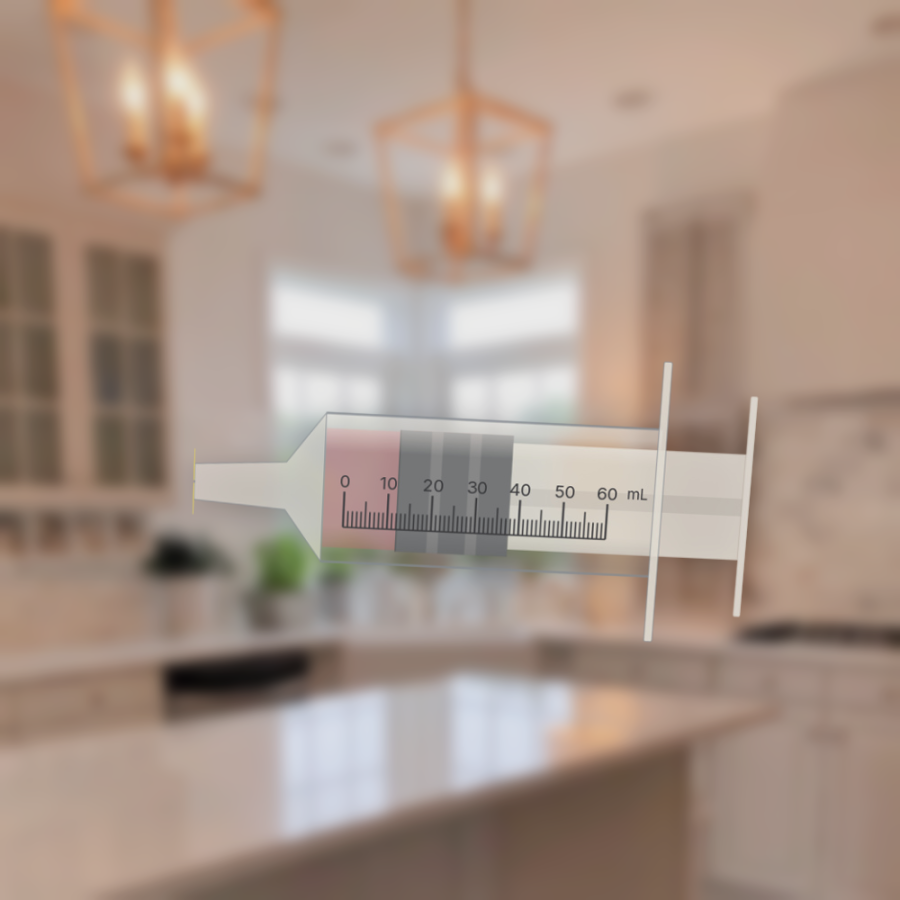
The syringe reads 12
